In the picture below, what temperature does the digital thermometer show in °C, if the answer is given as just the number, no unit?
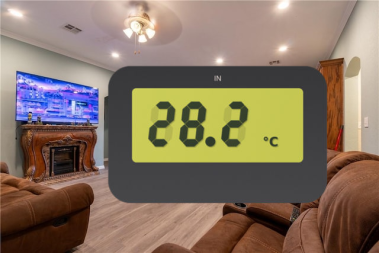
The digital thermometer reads 28.2
